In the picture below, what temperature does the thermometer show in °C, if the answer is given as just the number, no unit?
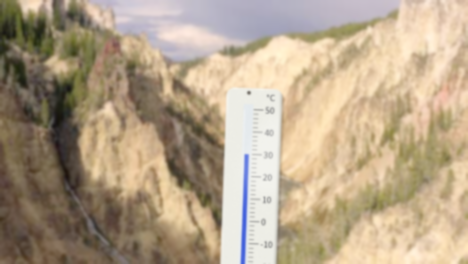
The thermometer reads 30
